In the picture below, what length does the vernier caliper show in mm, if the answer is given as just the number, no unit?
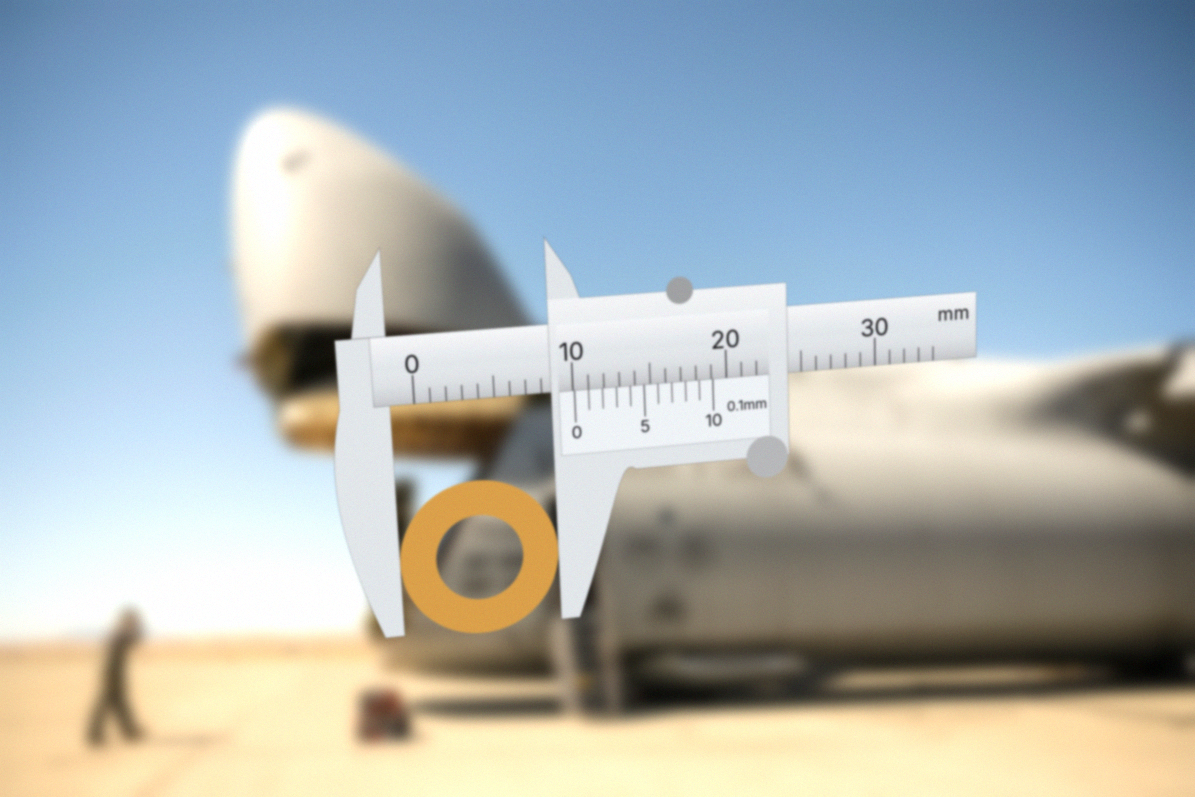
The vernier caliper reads 10.1
